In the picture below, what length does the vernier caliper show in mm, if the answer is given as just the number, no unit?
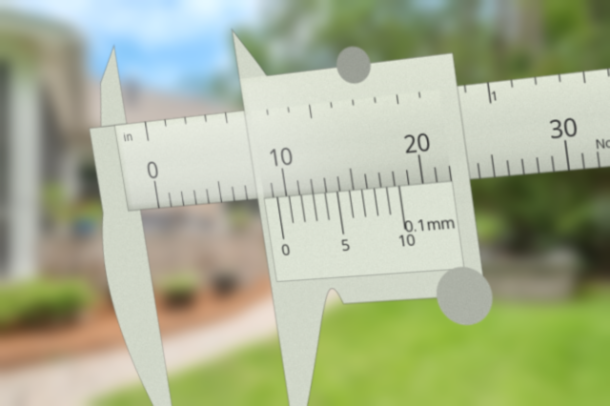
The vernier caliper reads 9.3
